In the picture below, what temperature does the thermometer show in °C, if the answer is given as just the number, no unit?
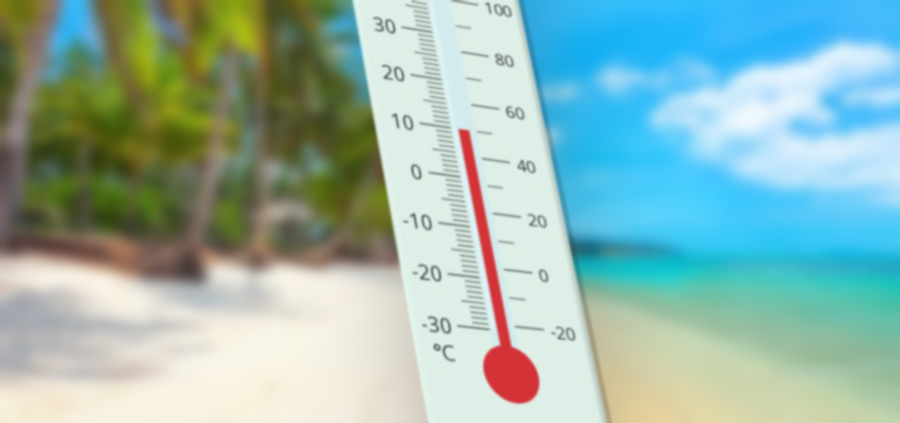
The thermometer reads 10
